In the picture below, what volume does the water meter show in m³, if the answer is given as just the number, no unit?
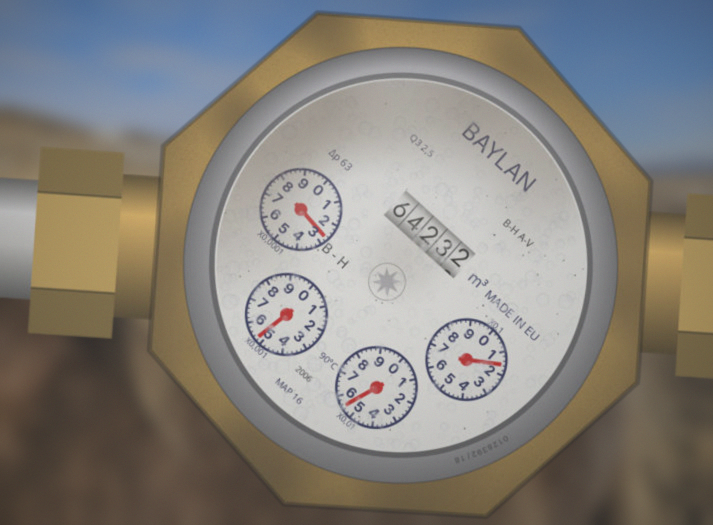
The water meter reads 64232.1552
